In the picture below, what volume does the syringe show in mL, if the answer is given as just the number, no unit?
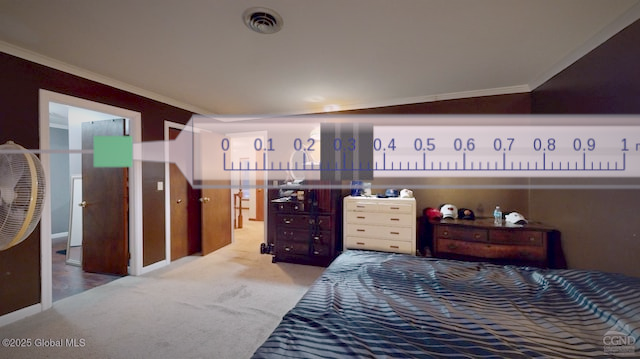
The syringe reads 0.24
